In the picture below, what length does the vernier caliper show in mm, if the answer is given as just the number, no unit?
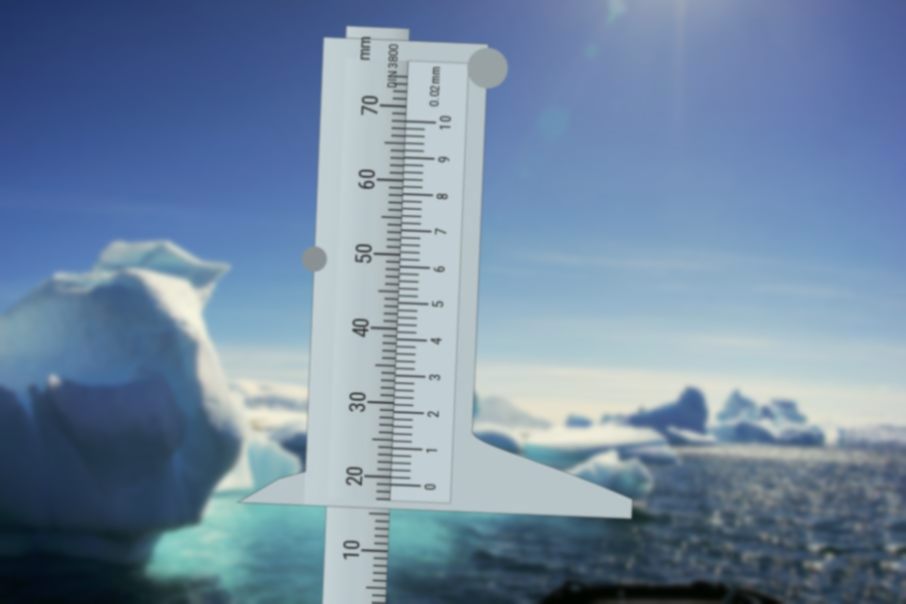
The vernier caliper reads 19.0
